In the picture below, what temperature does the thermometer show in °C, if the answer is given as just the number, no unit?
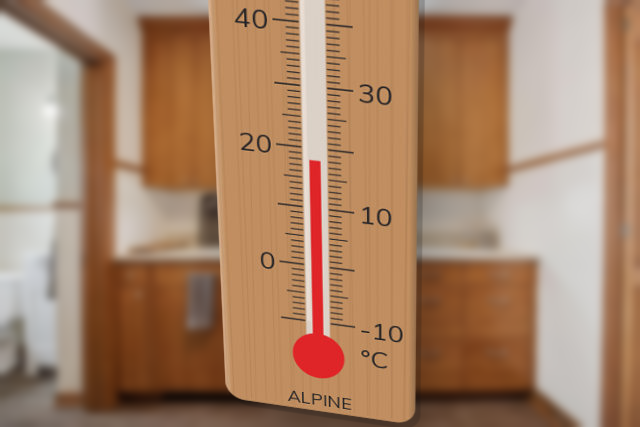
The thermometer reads 18
